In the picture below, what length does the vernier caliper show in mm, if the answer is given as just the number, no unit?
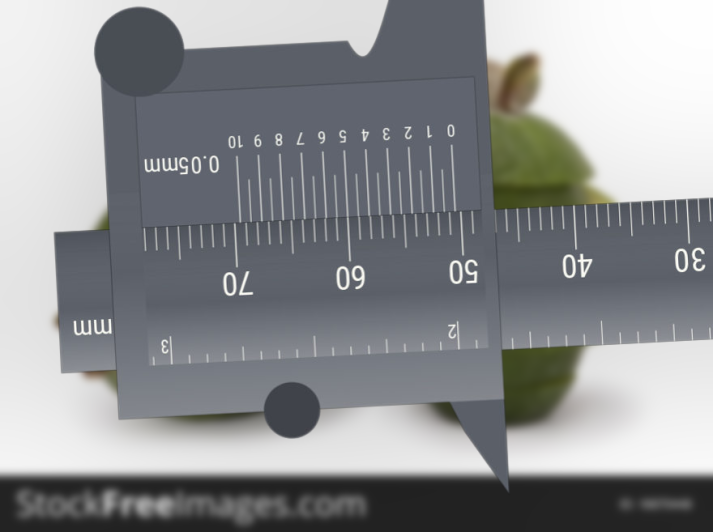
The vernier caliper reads 50.5
